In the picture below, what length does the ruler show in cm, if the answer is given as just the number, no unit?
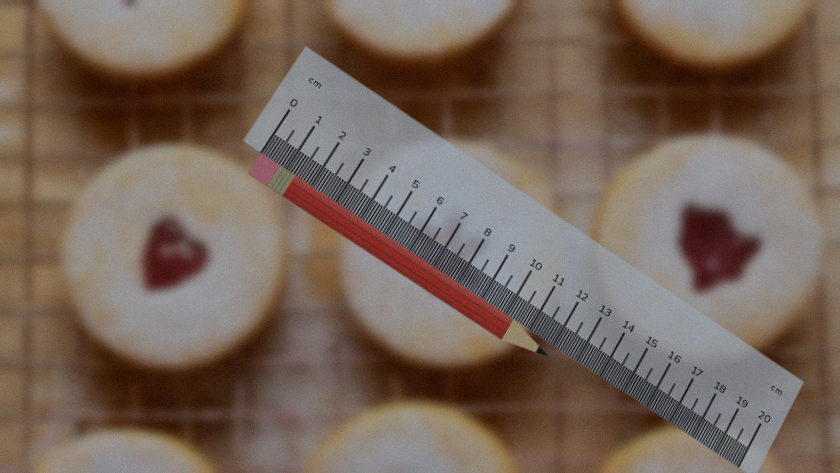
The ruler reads 12
